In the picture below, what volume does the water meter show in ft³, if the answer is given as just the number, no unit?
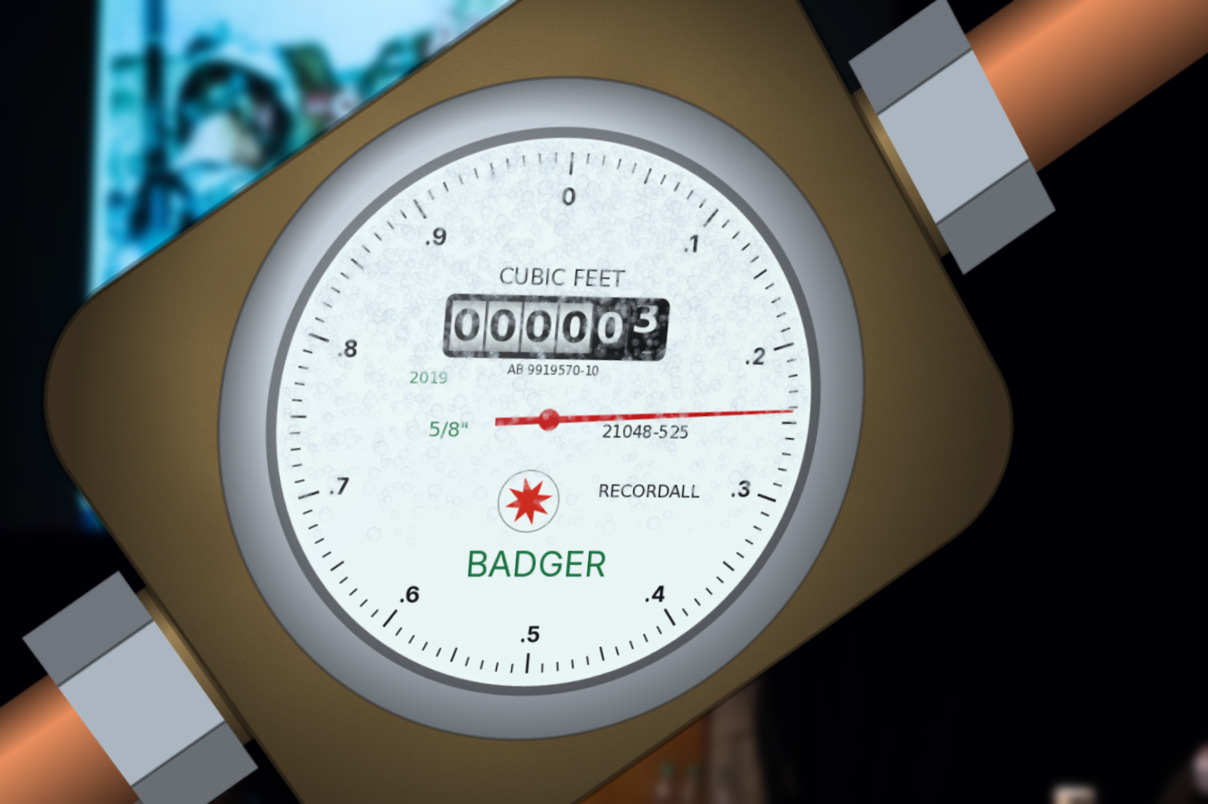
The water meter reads 3.24
